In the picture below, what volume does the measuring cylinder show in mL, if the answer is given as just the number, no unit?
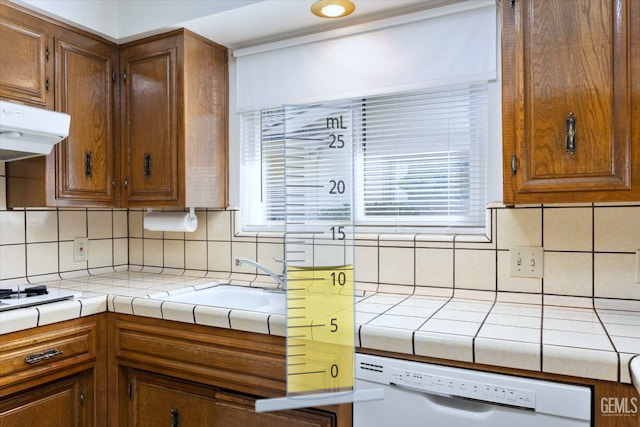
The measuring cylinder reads 11
